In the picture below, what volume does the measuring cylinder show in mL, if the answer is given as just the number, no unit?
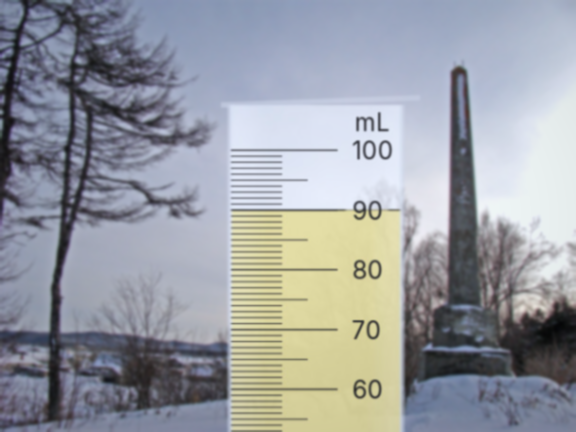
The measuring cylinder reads 90
